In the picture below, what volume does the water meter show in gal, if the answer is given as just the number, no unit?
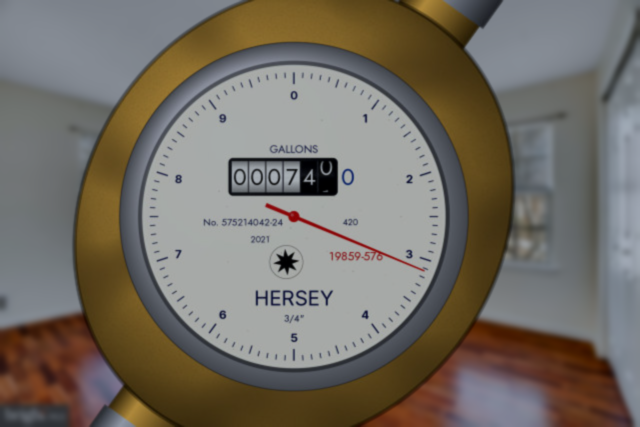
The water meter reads 7403.1
